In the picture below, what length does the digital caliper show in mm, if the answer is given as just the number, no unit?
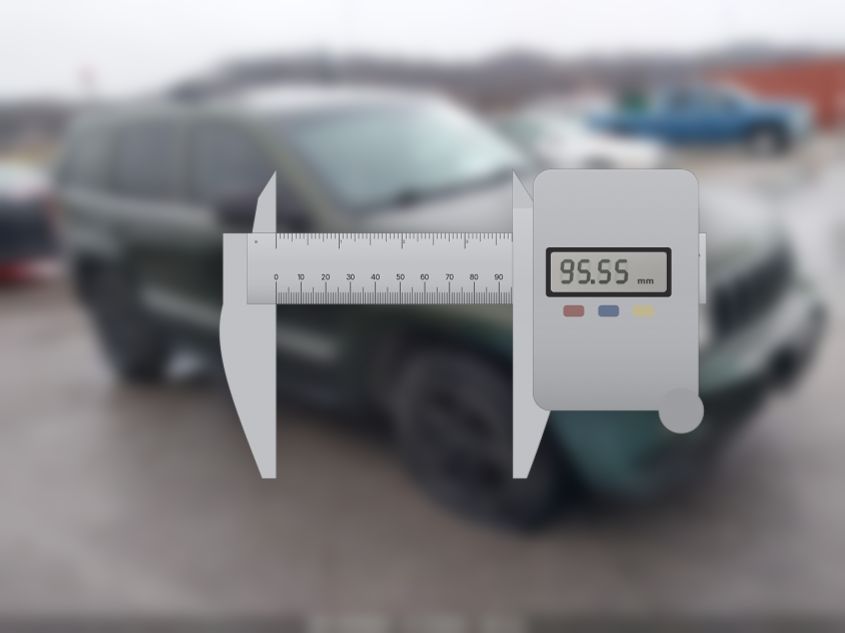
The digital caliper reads 95.55
